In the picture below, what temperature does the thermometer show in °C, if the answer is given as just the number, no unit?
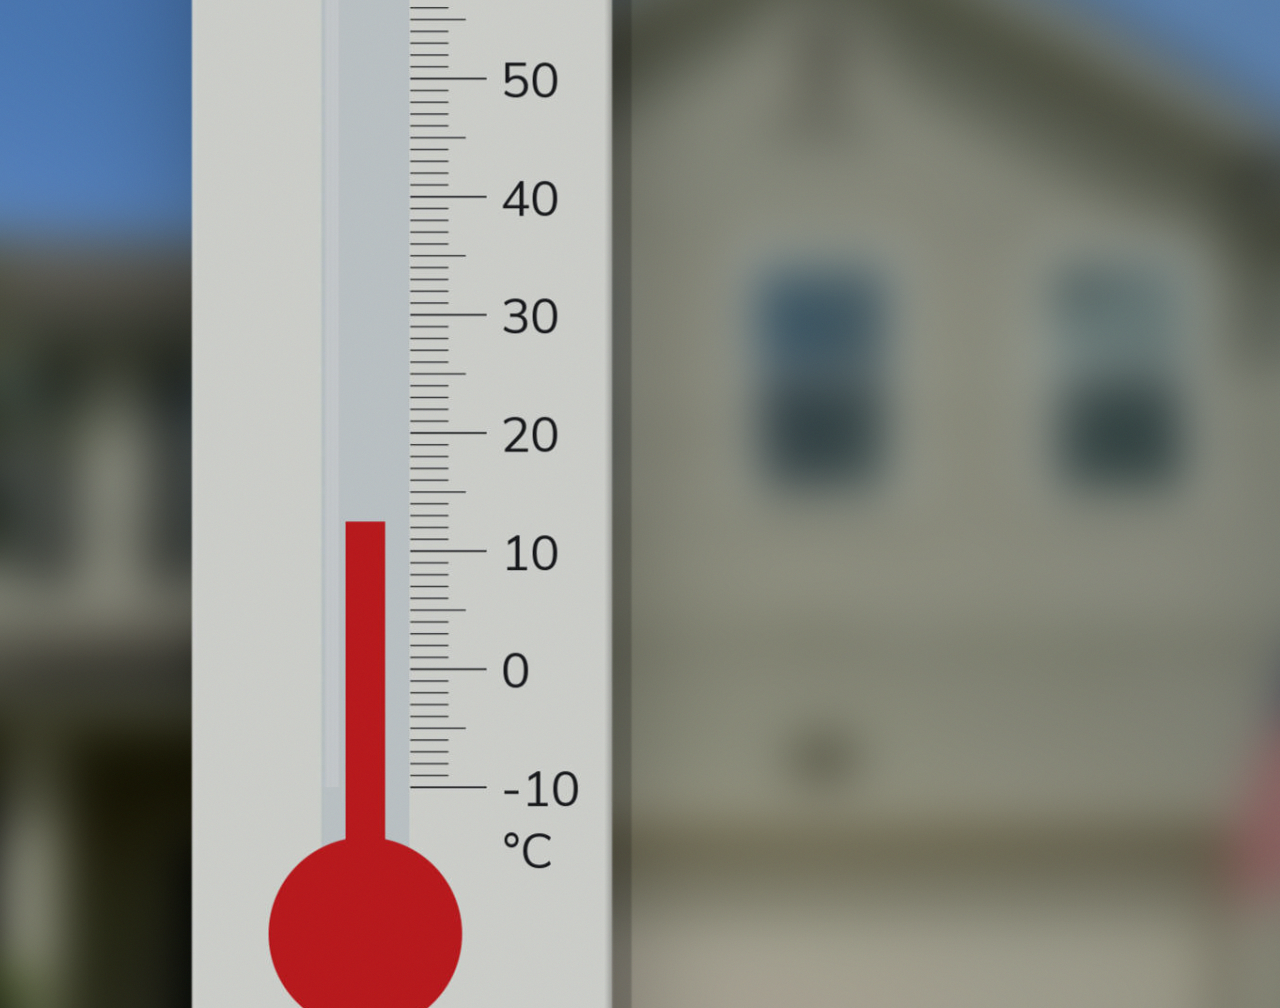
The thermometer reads 12.5
